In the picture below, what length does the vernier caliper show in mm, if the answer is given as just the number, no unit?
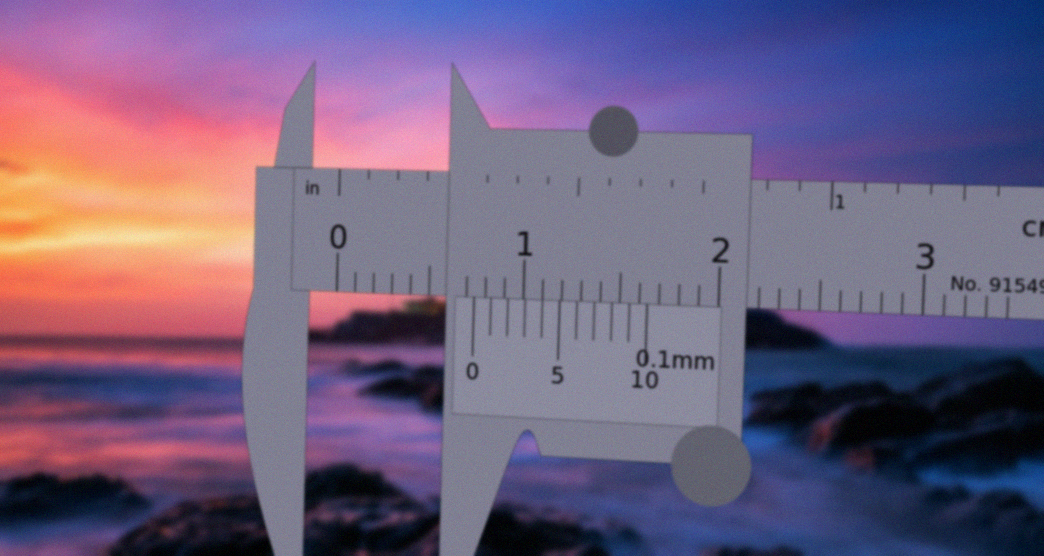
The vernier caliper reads 7.4
